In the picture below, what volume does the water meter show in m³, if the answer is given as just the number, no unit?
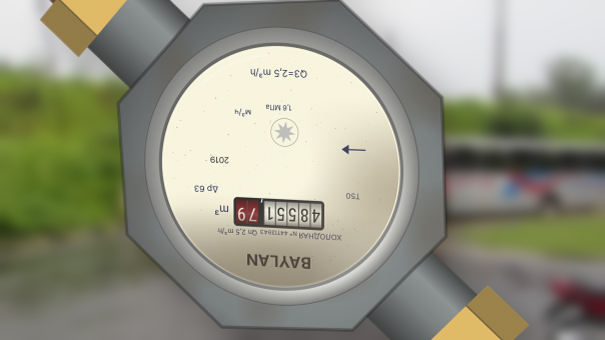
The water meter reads 48551.79
